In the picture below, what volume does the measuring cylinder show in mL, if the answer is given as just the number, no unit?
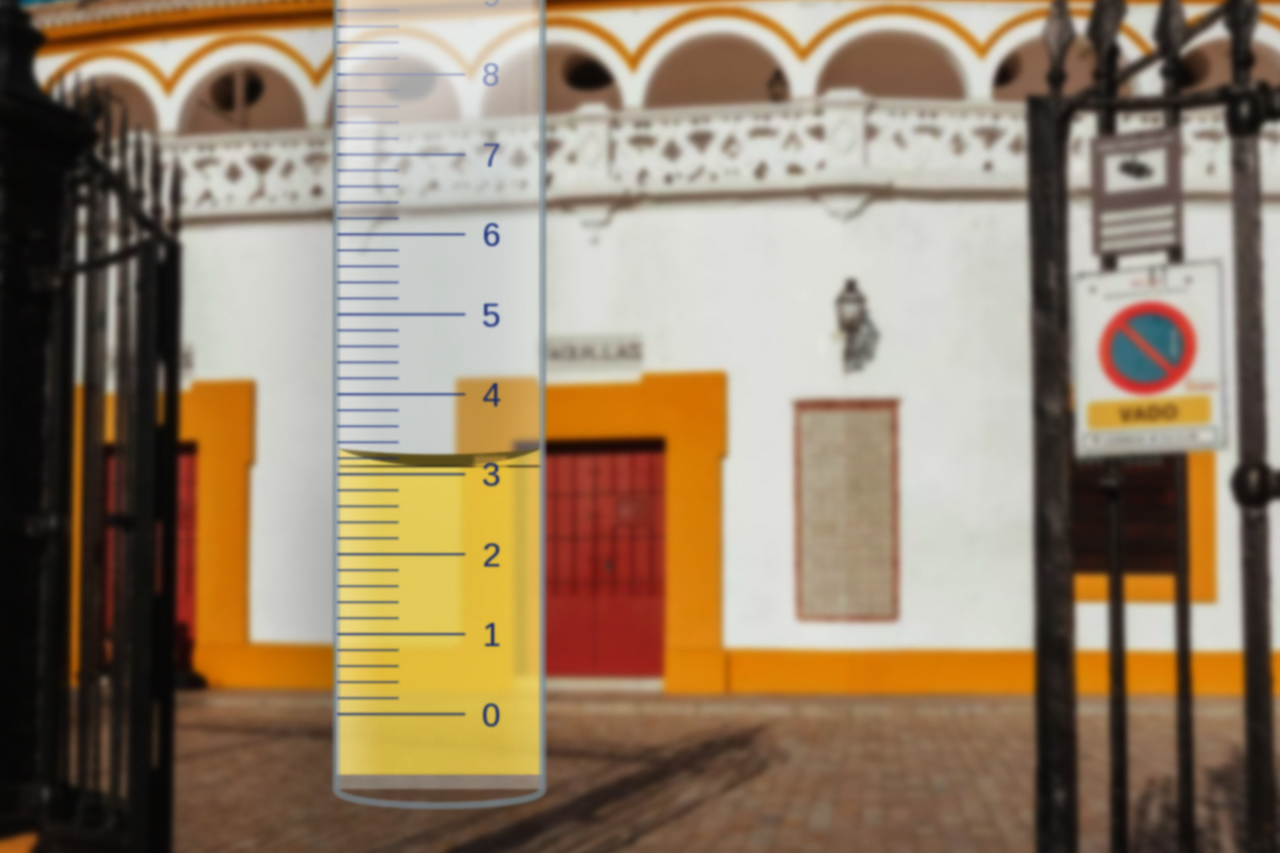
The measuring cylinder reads 3.1
